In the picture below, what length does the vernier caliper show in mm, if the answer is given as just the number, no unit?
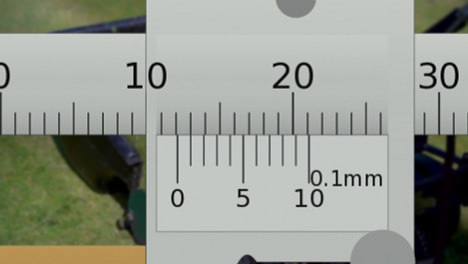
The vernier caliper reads 12.1
